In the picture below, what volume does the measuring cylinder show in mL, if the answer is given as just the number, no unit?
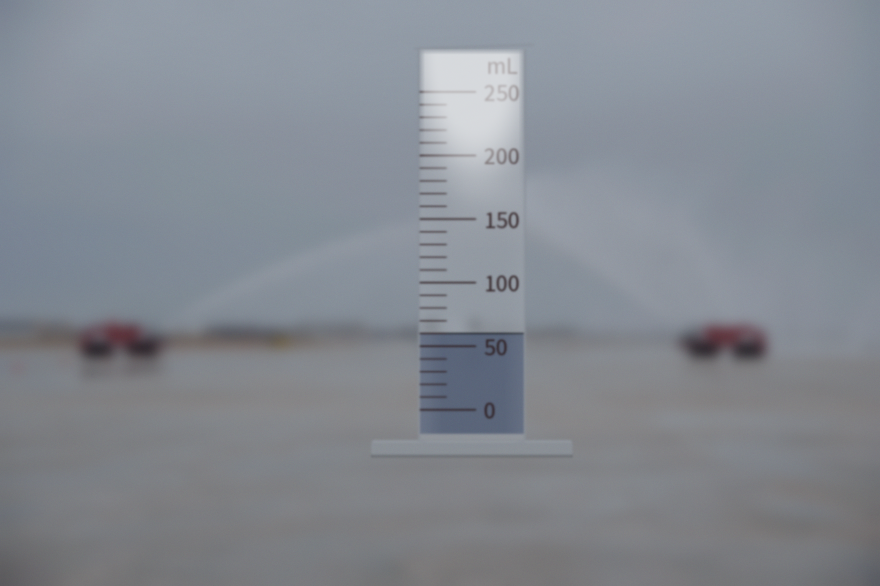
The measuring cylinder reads 60
